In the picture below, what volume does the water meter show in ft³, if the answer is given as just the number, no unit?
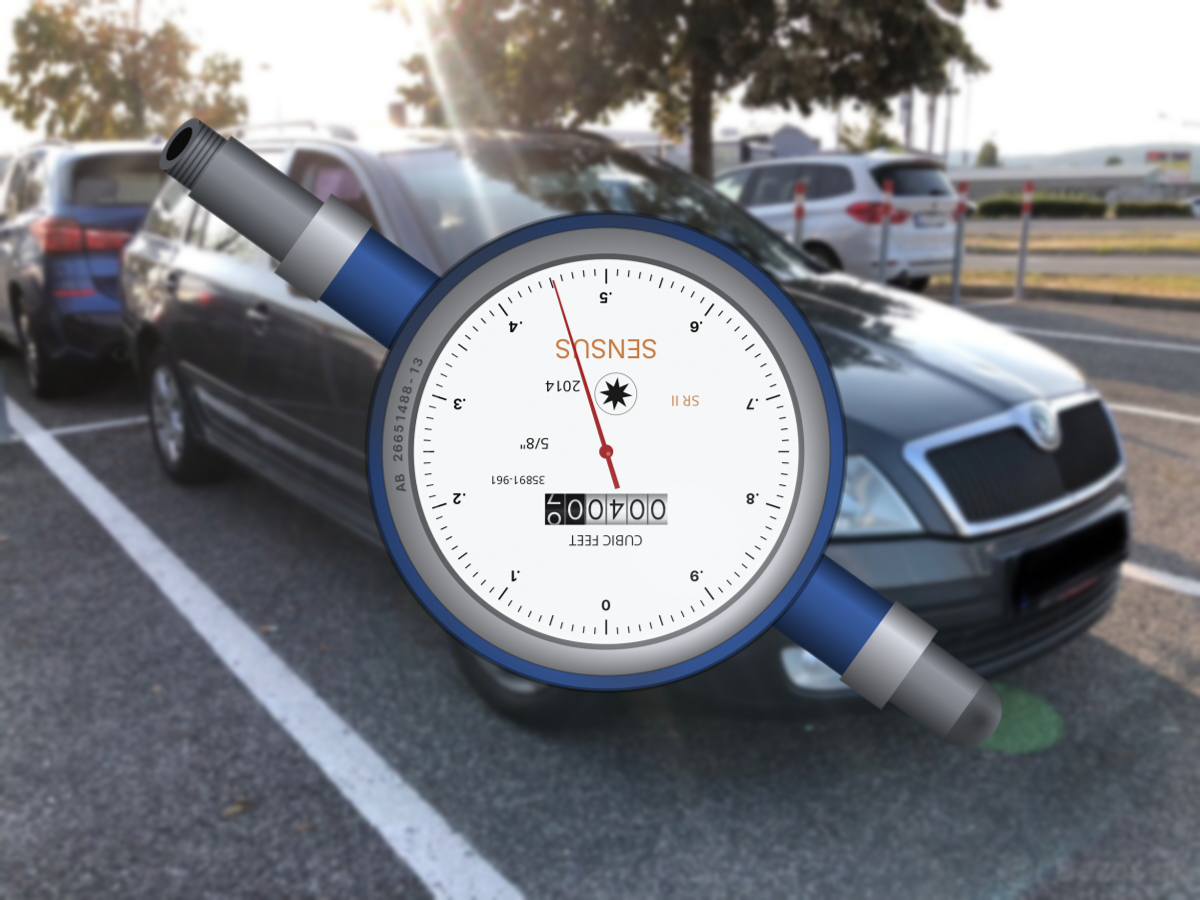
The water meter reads 4006.45
